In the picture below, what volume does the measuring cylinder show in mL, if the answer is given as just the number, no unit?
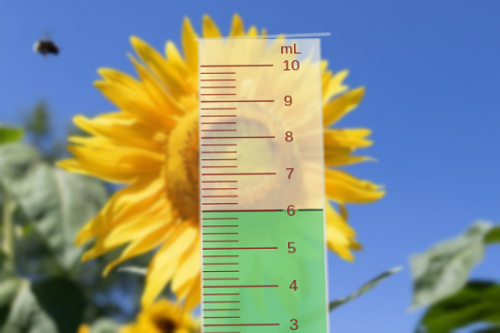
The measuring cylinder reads 6
